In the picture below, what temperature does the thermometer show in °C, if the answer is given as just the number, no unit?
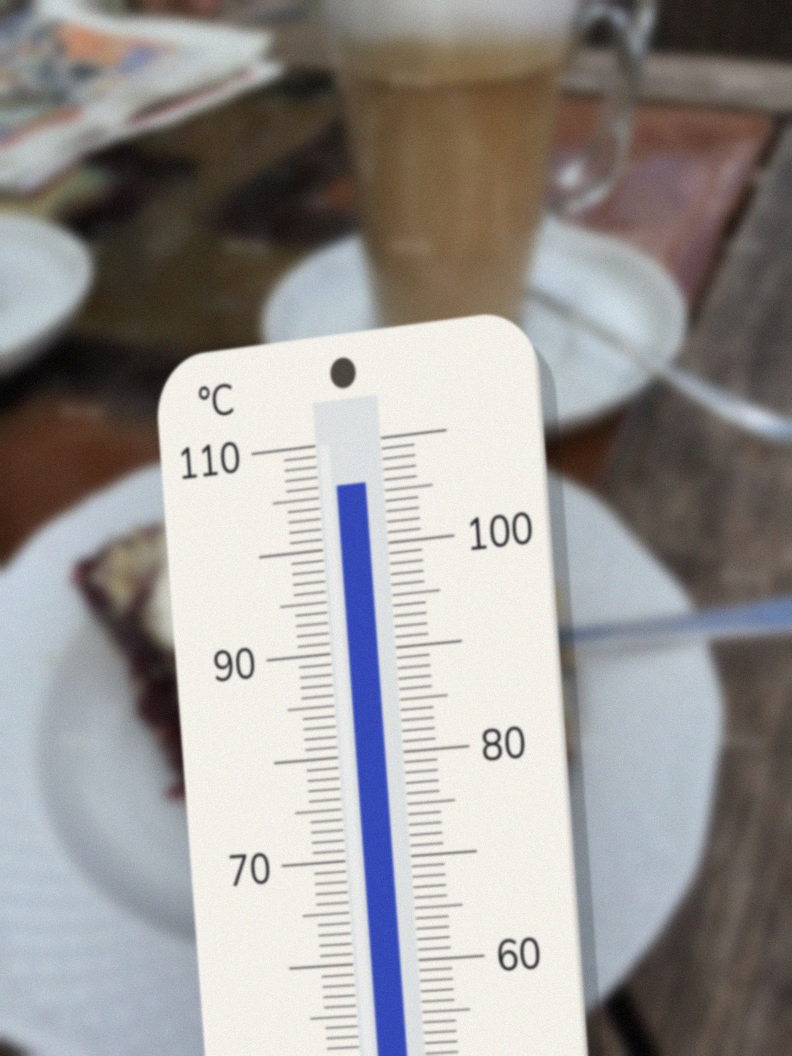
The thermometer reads 106
